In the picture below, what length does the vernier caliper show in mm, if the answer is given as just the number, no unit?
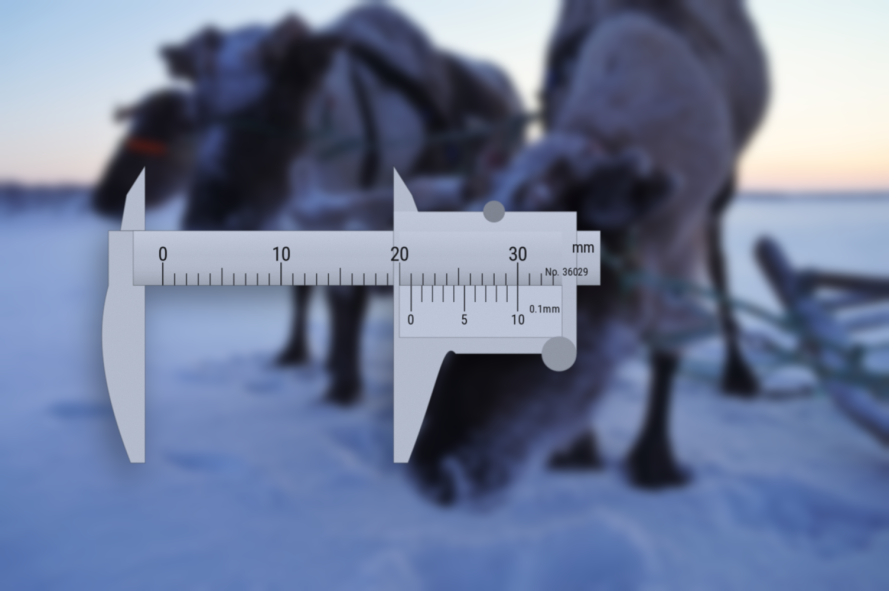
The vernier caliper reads 21.0
